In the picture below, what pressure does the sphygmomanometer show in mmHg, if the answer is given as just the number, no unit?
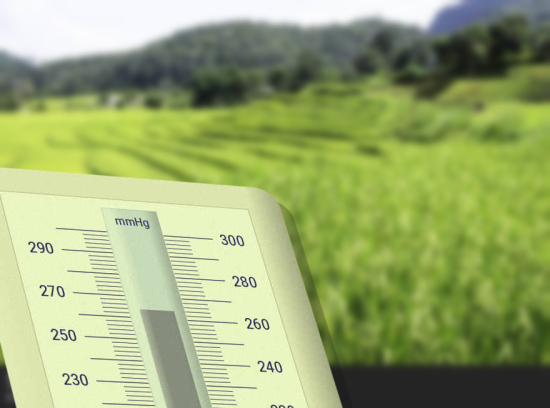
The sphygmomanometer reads 264
